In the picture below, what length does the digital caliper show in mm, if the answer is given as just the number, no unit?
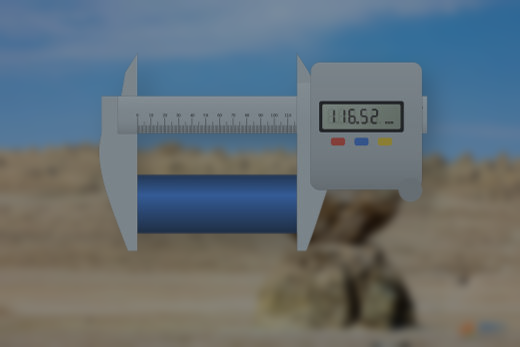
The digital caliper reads 116.52
